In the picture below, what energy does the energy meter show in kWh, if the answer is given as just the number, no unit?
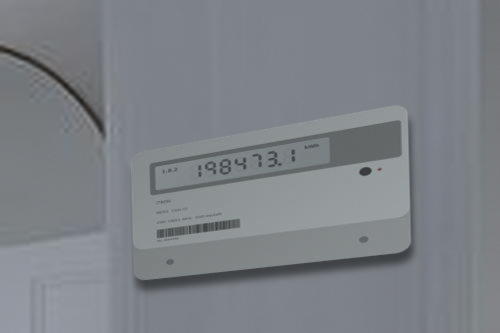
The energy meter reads 198473.1
